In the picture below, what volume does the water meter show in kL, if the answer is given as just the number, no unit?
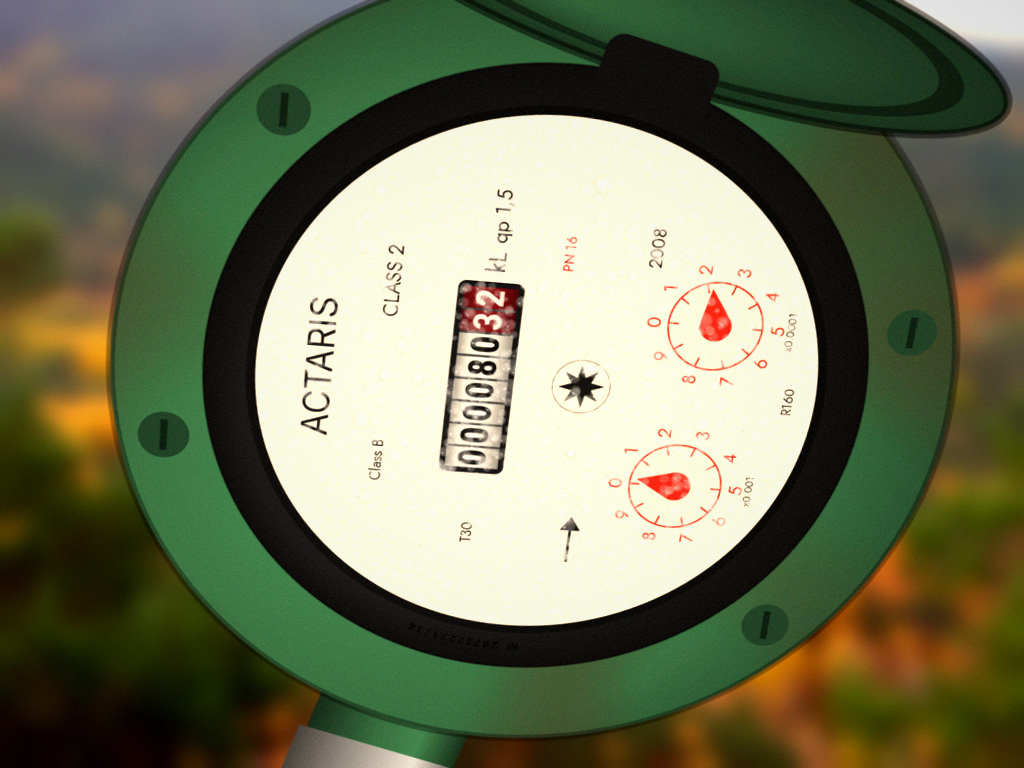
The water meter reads 80.3202
